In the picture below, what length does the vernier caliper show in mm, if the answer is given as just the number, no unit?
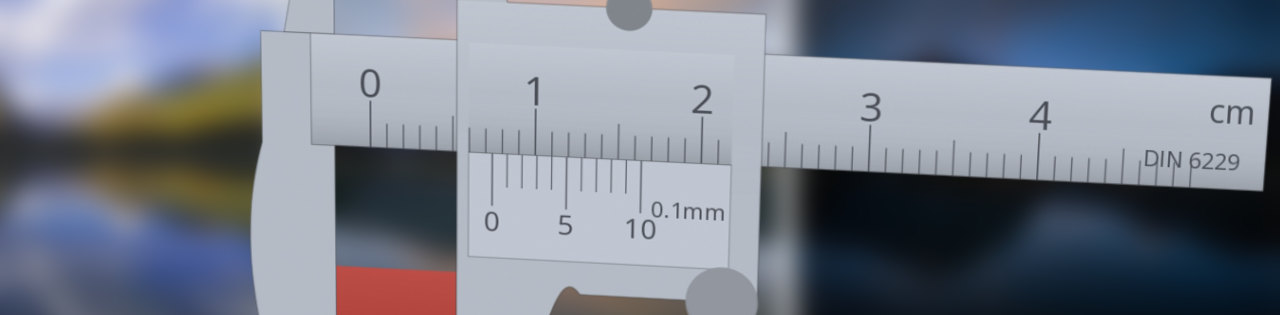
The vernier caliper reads 7.4
